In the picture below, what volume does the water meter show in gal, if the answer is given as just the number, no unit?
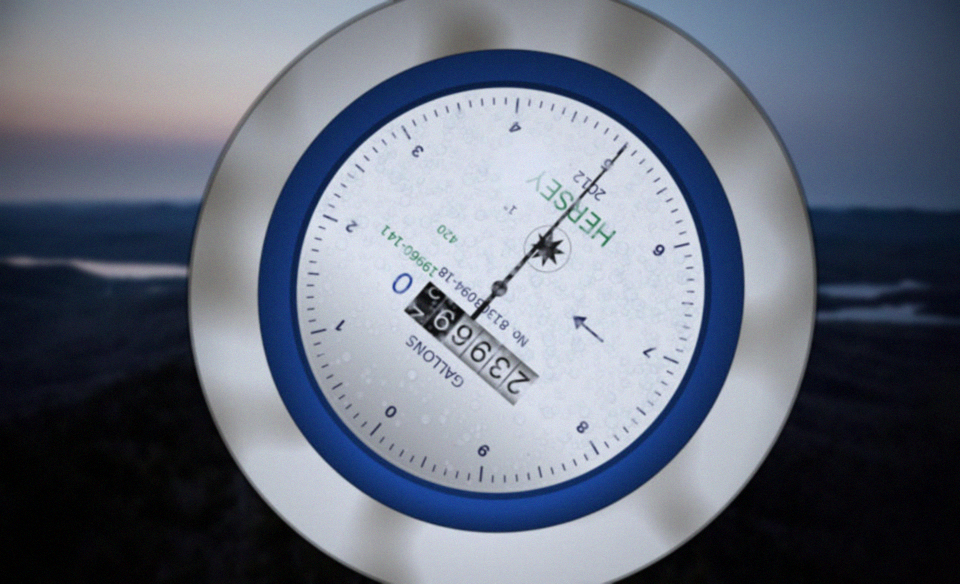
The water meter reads 2396925.0
